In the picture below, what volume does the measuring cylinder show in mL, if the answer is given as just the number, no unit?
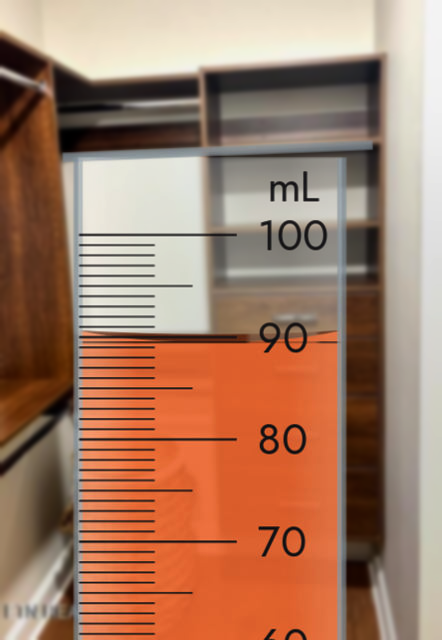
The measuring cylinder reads 89.5
